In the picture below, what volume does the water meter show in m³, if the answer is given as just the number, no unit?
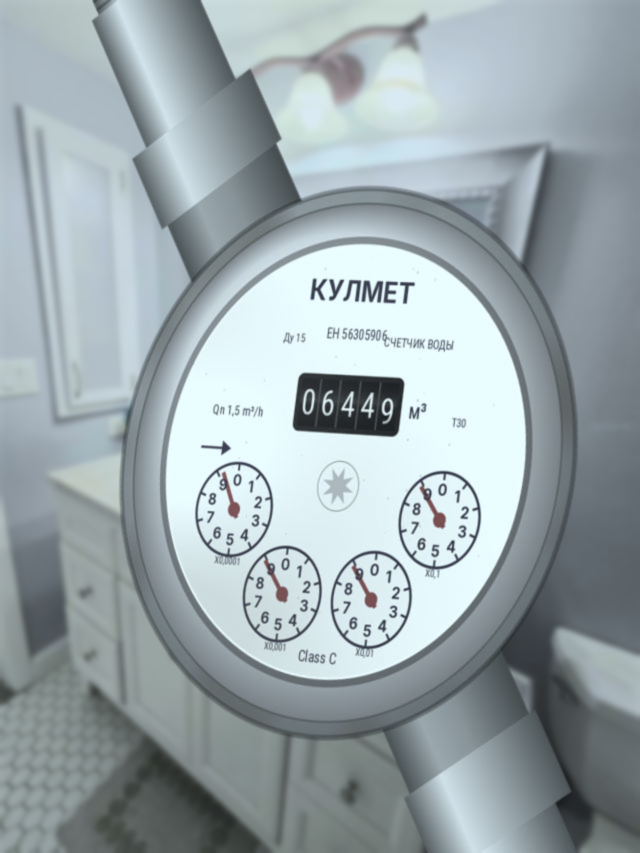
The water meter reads 6448.8889
